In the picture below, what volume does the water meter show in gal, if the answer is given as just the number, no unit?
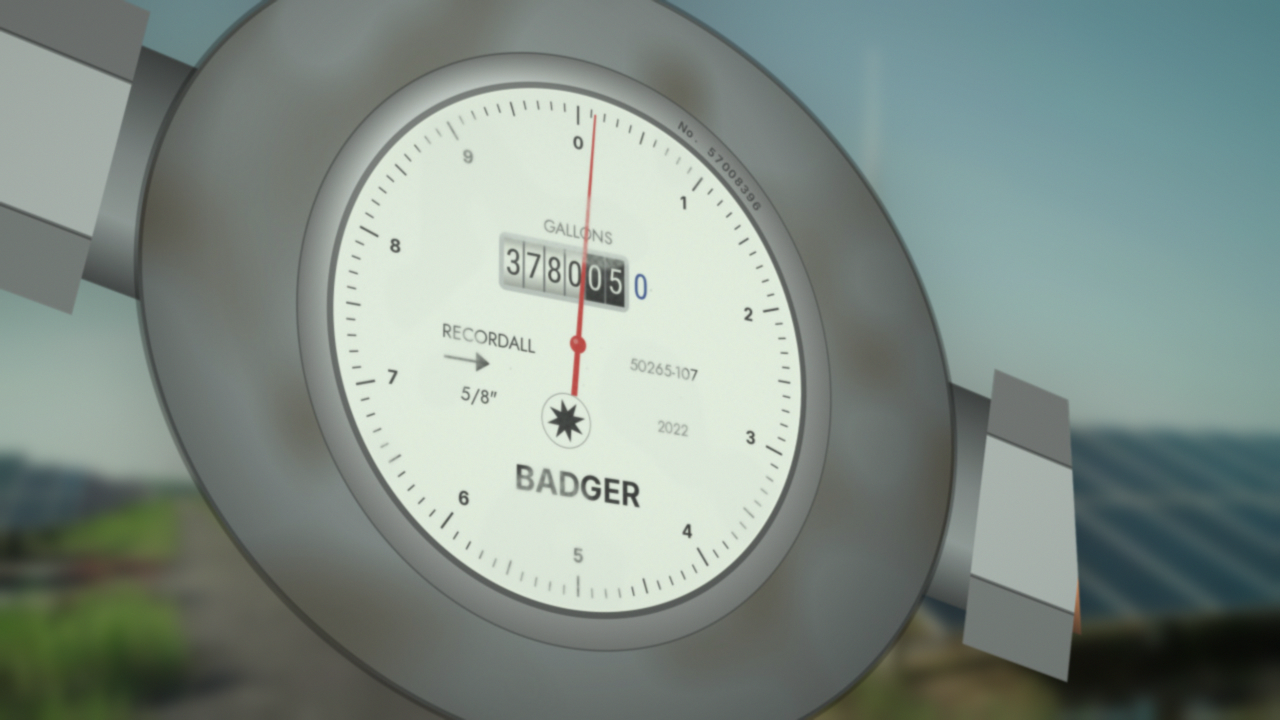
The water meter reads 3780050.1
